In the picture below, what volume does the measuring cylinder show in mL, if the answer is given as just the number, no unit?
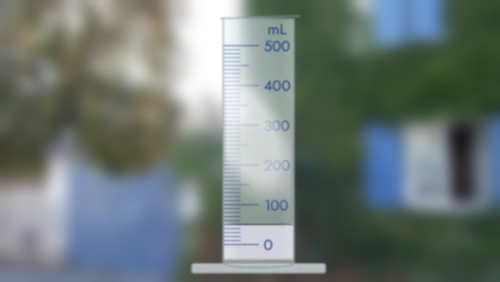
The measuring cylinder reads 50
